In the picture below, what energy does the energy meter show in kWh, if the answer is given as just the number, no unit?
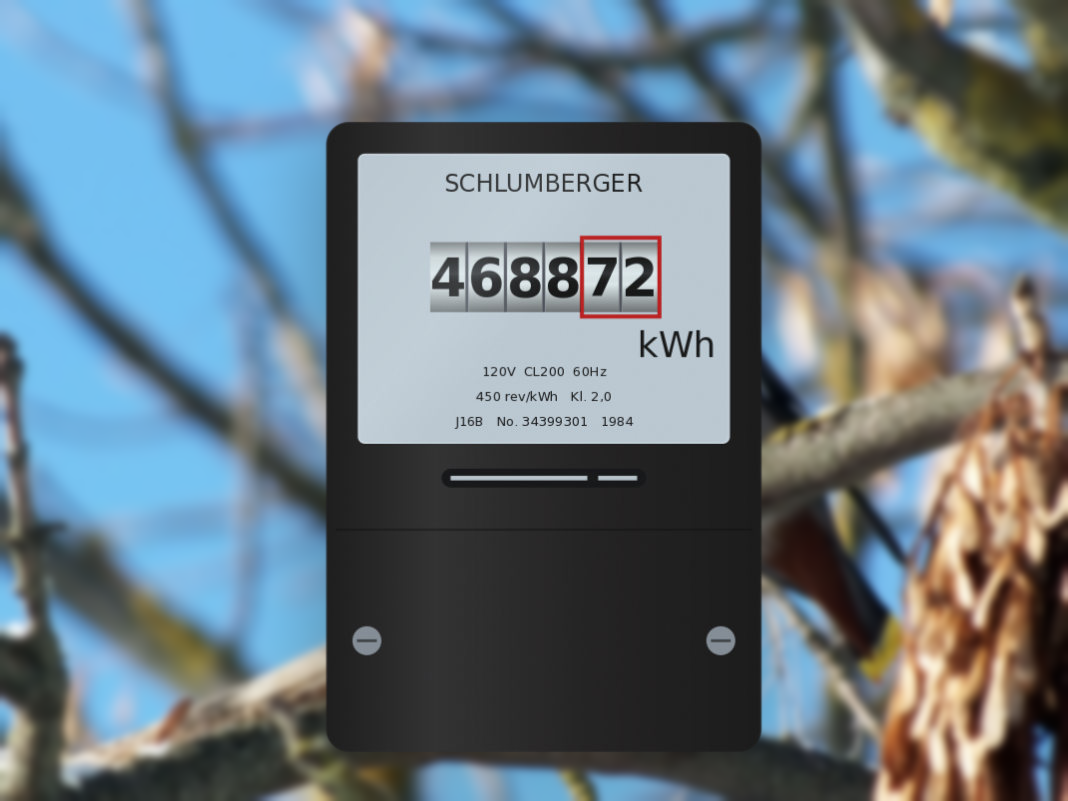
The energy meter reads 4688.72
